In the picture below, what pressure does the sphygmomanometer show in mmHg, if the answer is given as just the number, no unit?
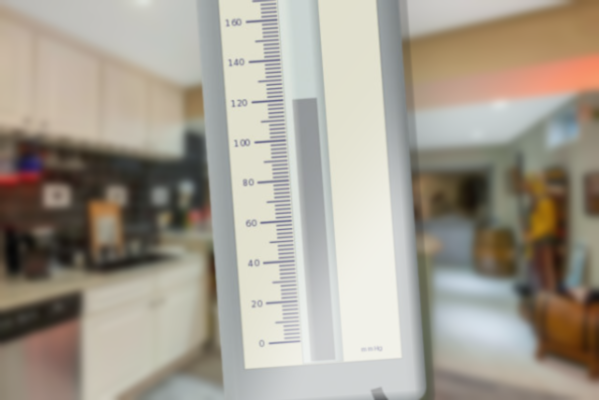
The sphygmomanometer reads 120
